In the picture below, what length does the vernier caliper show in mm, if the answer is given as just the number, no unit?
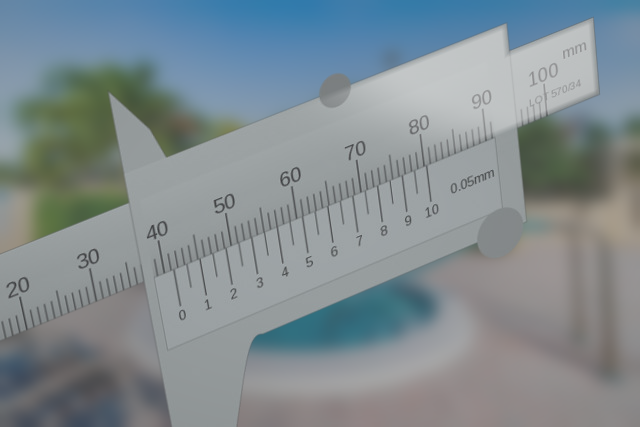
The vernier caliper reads 41.4
